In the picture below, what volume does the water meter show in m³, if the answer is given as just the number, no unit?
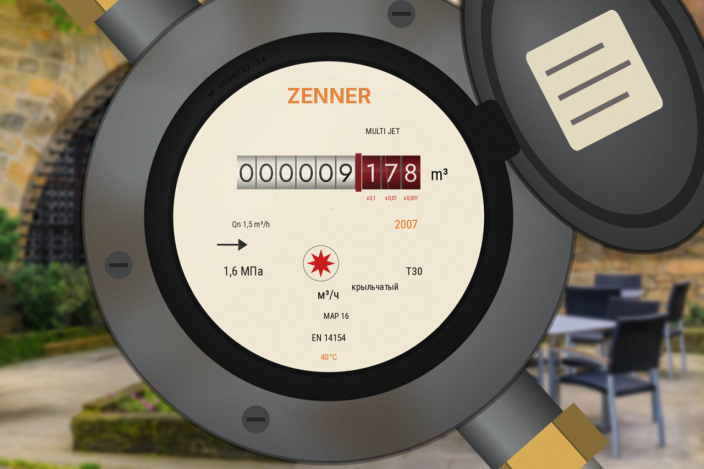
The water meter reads 9.178
